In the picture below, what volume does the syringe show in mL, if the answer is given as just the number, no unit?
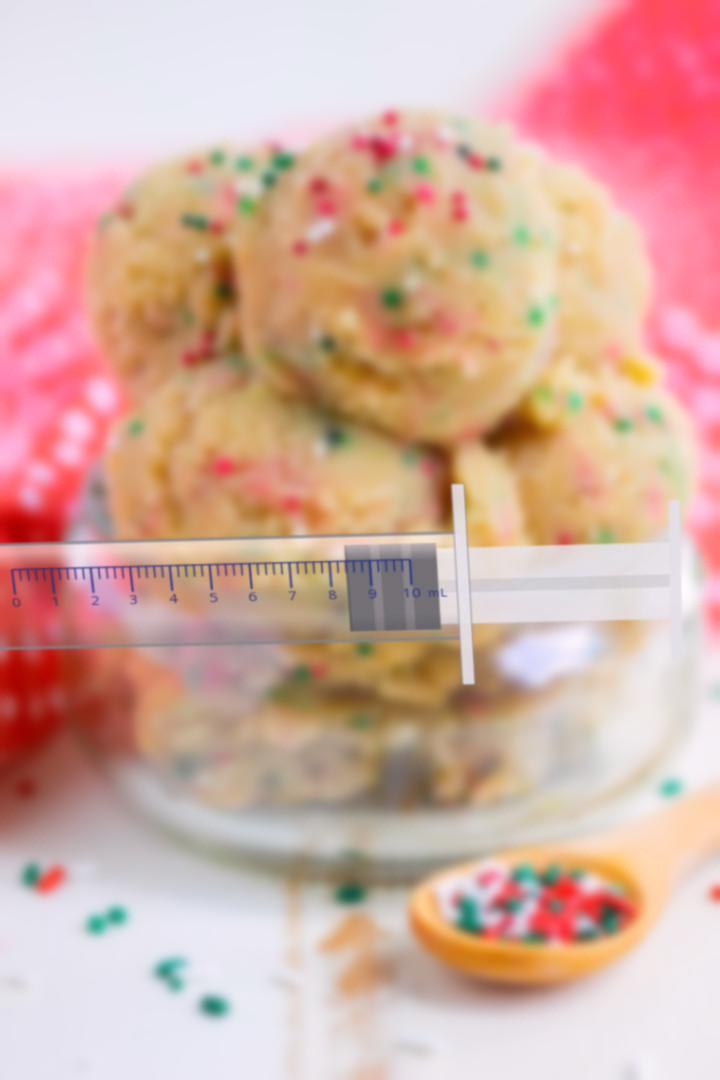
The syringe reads 8.4
